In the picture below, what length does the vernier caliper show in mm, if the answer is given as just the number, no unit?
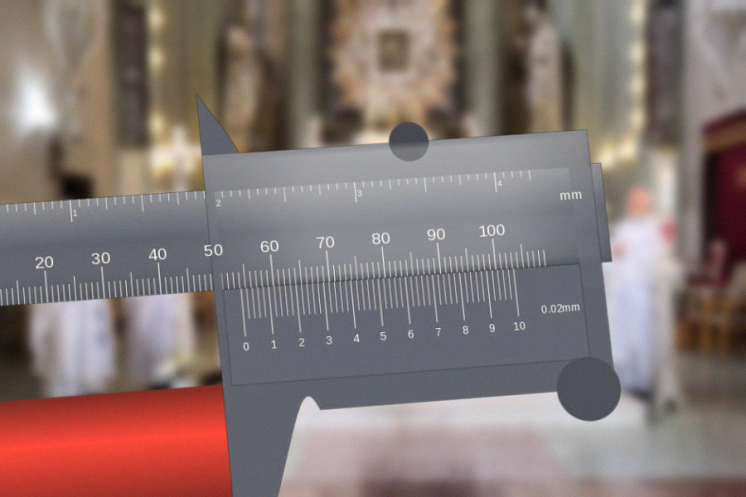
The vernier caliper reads 54.2
